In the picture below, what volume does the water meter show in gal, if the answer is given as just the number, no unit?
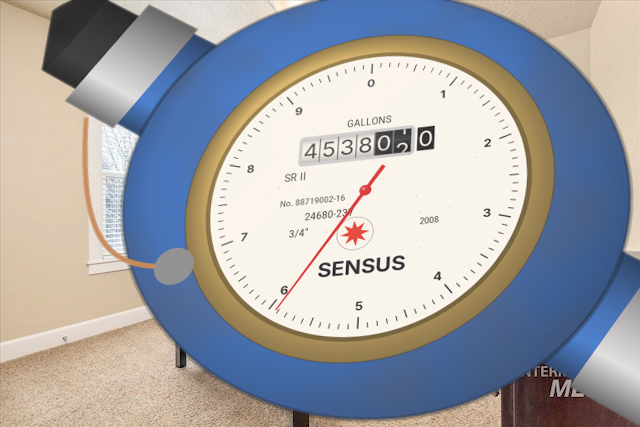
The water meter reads 4538015.9
